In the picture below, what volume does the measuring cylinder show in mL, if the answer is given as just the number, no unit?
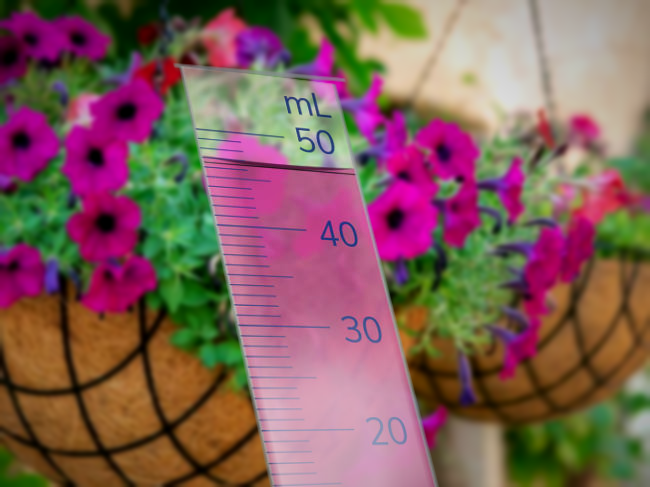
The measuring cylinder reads 46.5
